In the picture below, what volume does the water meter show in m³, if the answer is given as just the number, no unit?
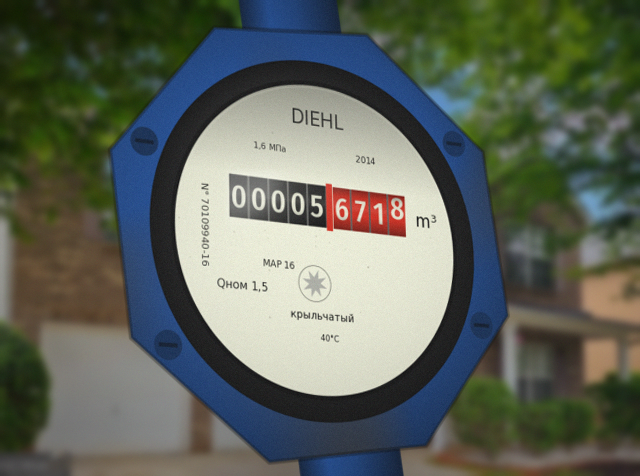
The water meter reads 5.6718
